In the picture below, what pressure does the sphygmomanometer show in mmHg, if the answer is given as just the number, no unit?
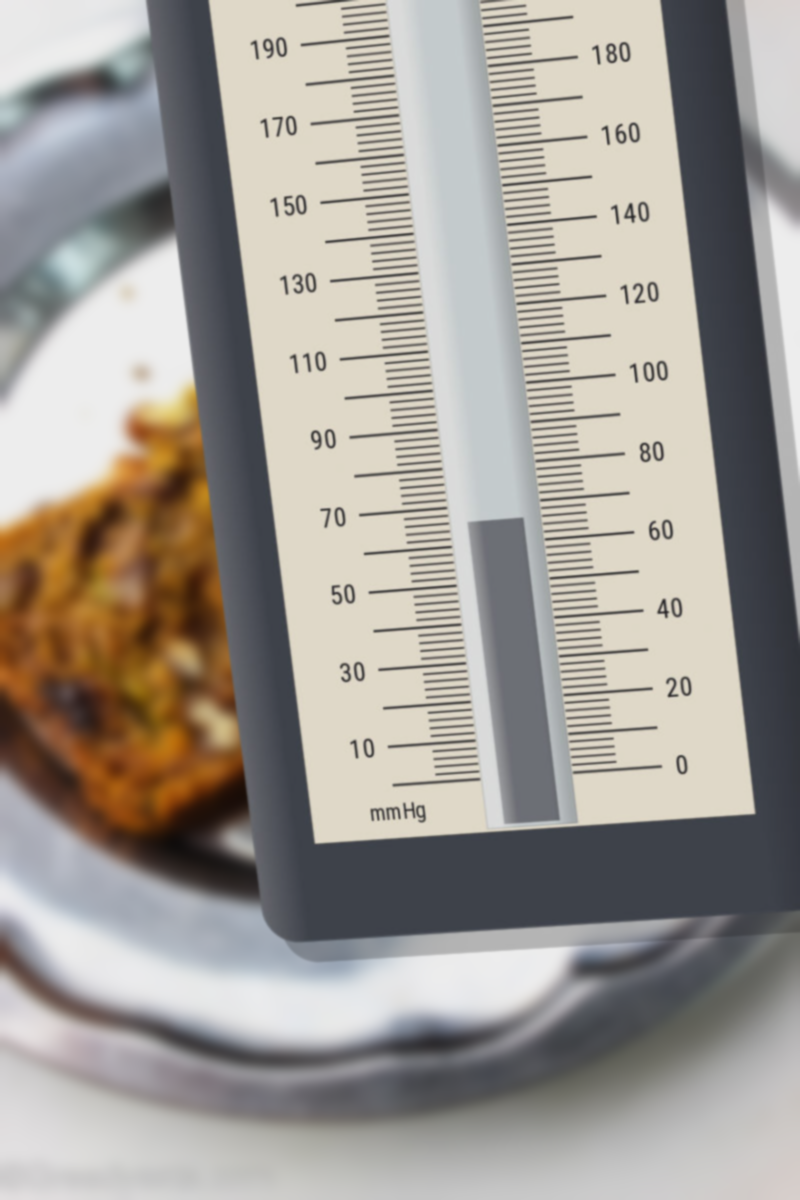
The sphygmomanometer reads 66
